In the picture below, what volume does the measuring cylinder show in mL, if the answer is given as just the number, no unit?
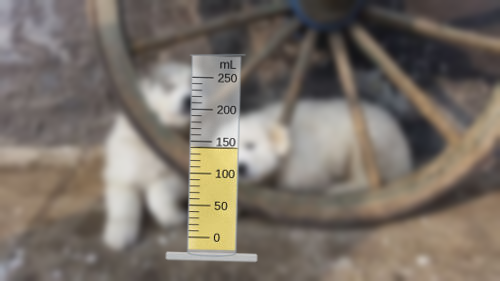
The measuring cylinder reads 140
